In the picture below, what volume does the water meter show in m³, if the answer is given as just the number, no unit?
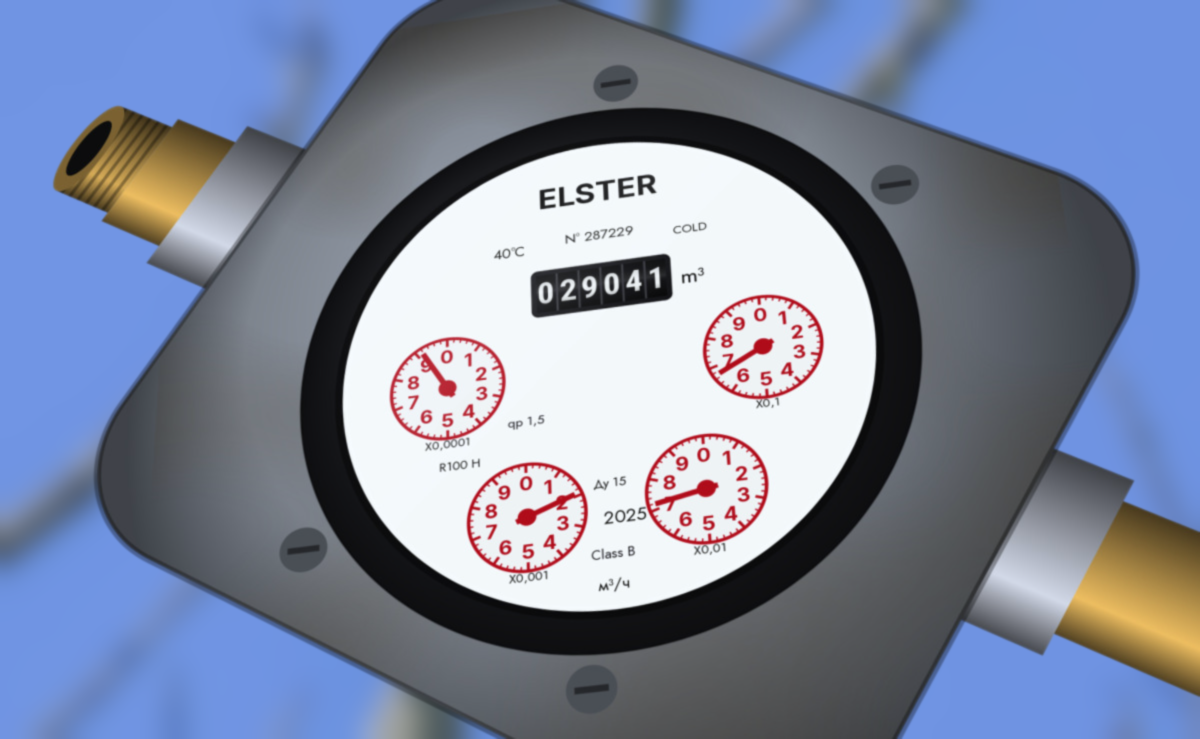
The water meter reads 29041.6719
